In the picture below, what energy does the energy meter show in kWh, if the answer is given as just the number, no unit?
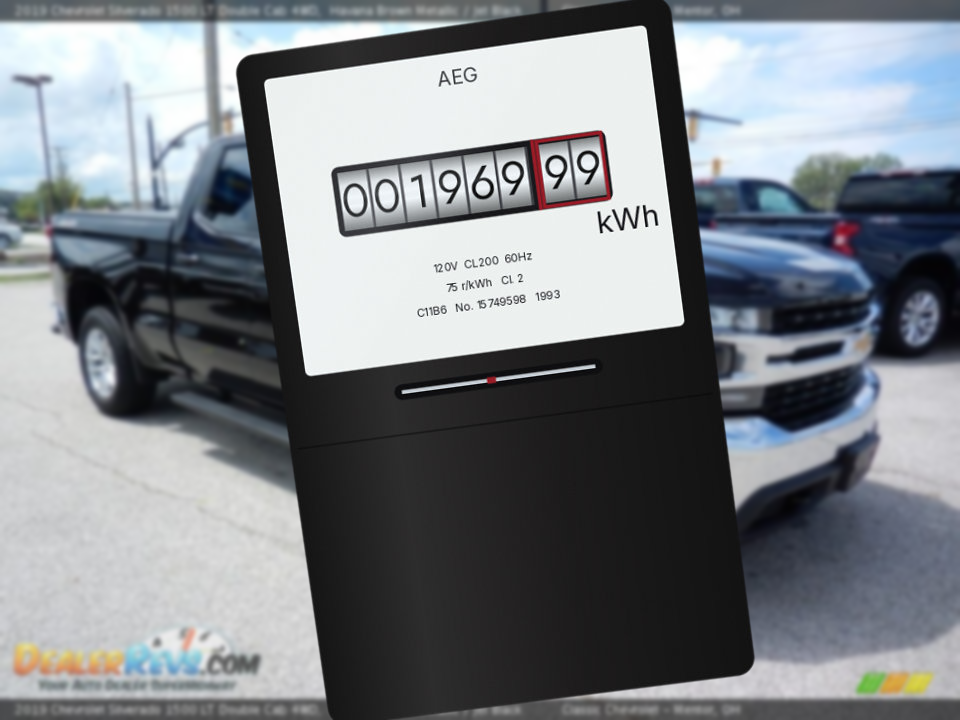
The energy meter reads 1969.99
